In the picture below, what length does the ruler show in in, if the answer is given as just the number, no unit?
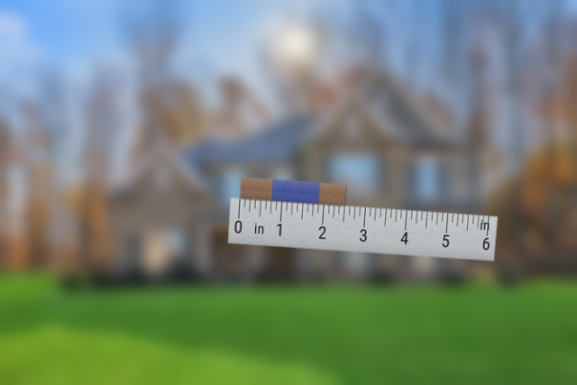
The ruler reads 2.5
